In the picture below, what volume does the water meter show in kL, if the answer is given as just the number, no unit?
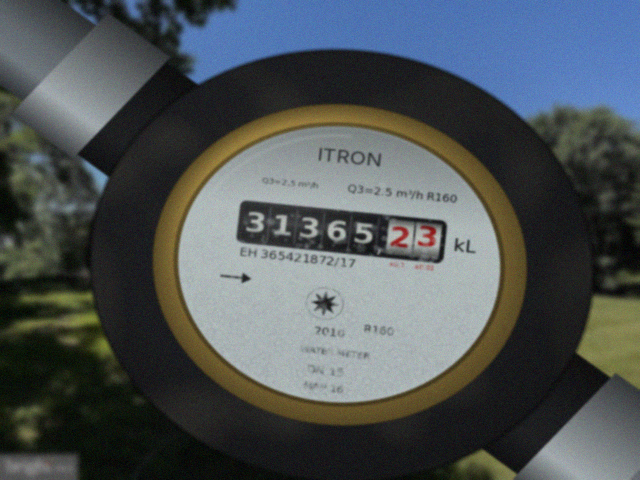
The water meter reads 31365.23
